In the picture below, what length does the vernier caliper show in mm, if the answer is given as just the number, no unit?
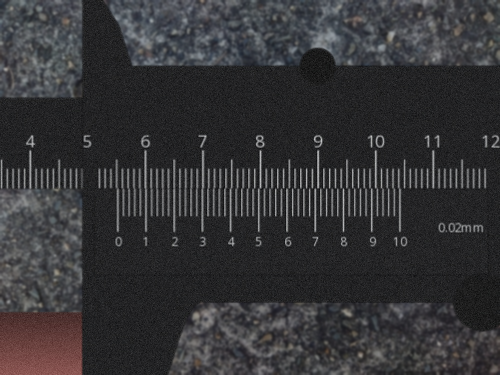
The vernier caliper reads 55.2
